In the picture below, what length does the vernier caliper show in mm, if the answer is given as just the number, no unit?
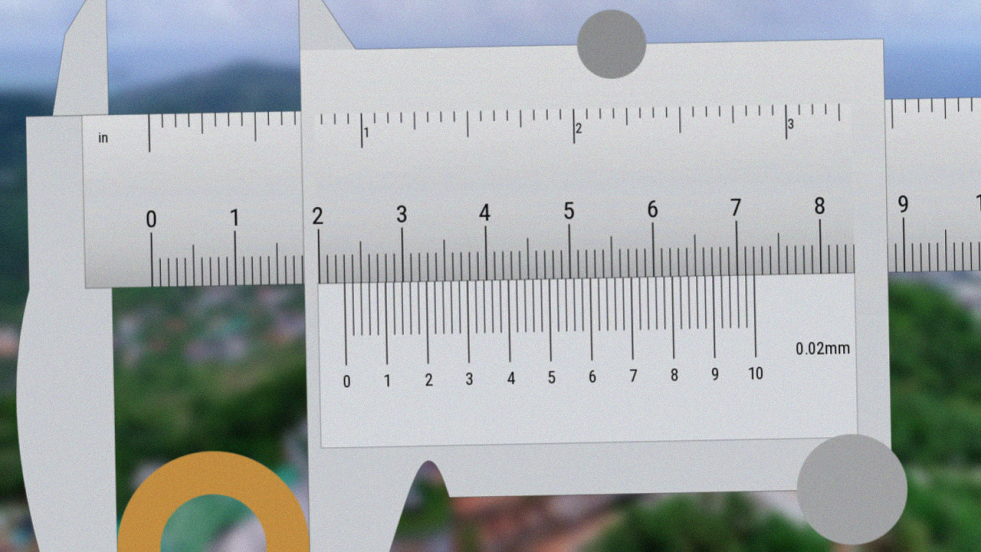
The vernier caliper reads 23.0
